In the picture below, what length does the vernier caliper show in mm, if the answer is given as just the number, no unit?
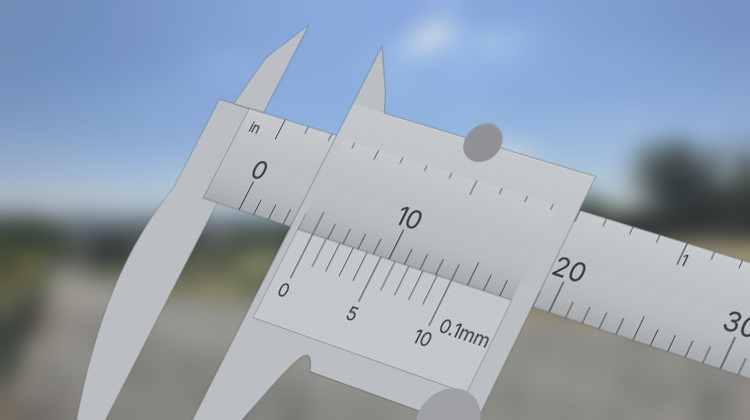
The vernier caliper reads 5.0
